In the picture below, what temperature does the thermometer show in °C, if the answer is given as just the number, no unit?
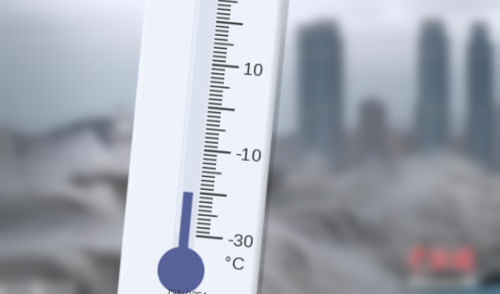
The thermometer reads -20
